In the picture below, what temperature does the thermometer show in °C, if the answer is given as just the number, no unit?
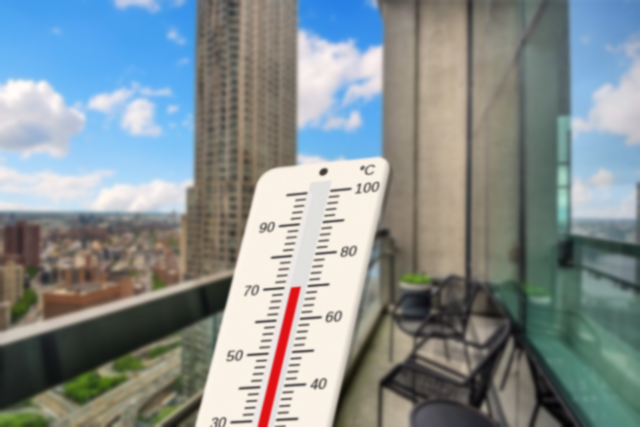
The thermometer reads 70
